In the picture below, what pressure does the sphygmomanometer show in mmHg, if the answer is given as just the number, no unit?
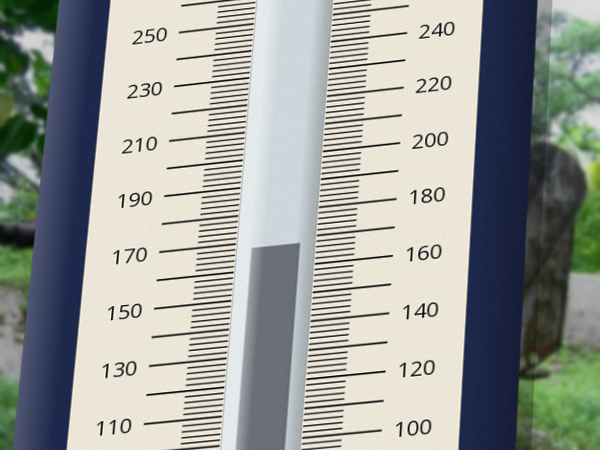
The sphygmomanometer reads 168
